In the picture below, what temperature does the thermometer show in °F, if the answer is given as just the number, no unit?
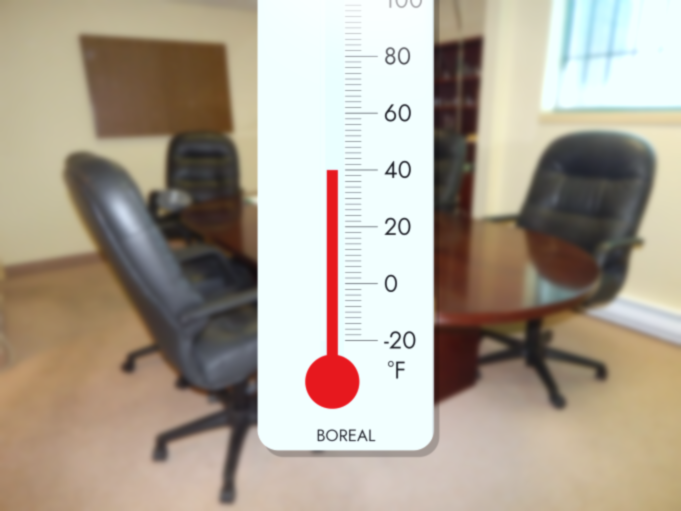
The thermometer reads 40
